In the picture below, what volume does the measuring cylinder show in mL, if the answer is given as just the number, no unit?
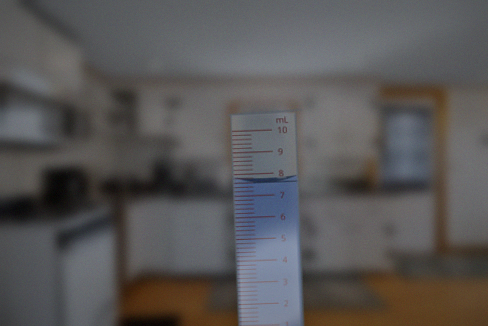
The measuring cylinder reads 7.6
